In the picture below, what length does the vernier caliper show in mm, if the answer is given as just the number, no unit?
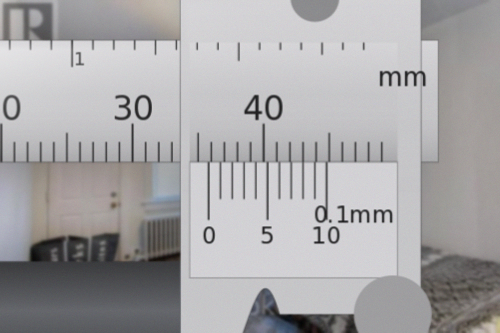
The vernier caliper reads 35.8
